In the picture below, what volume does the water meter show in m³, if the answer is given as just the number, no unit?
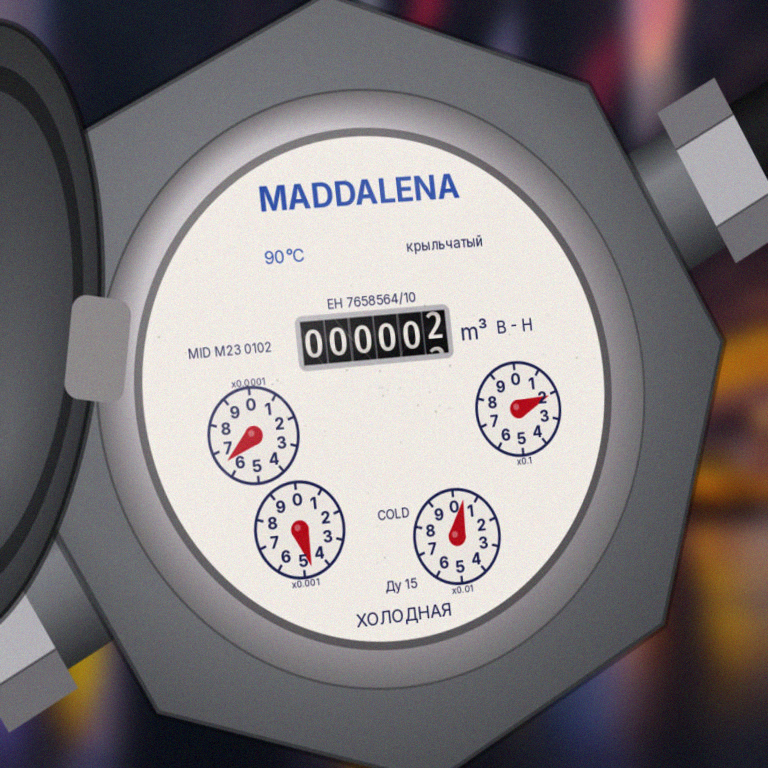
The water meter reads 2.2046
